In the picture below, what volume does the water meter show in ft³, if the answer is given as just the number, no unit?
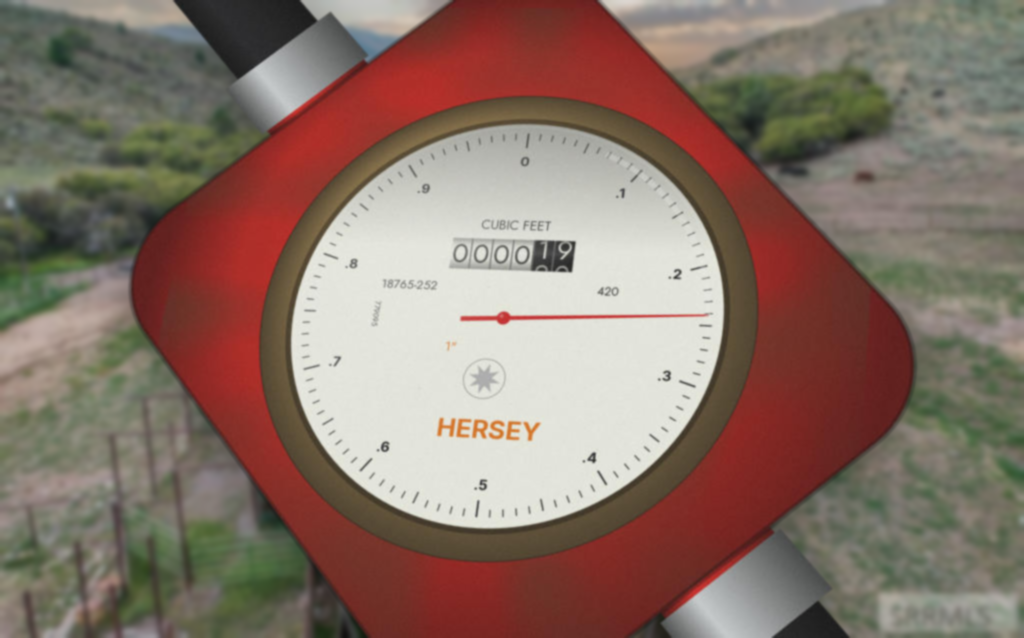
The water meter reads 19.24
